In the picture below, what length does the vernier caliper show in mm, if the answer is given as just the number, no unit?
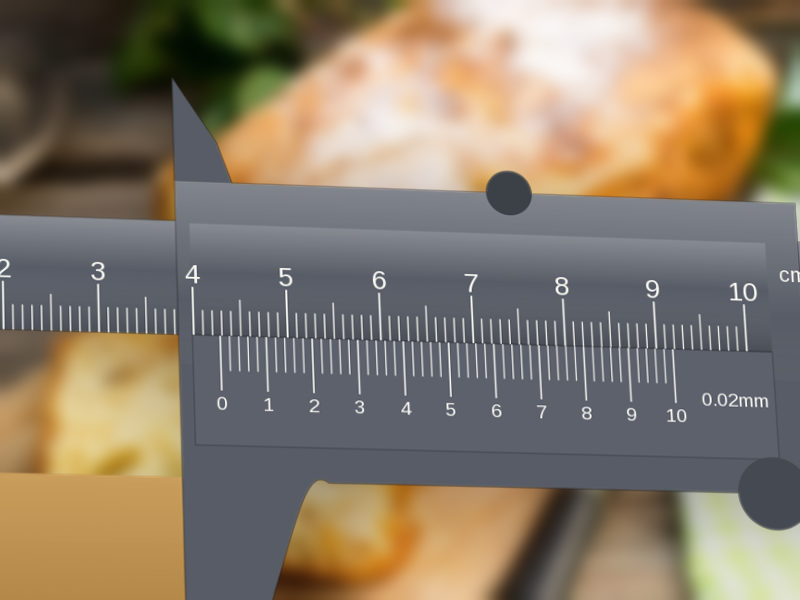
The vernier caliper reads 42.8
